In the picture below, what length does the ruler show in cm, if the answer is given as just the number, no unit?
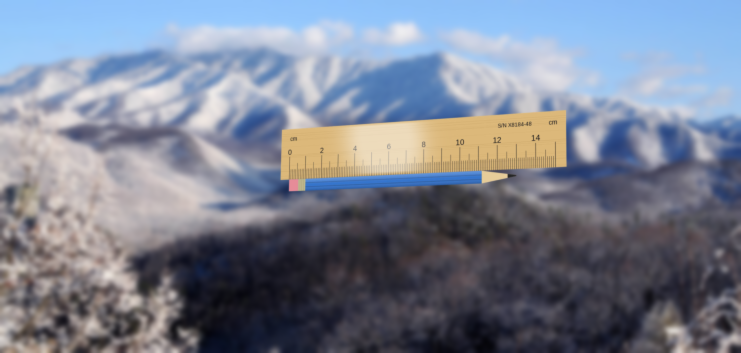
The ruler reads 13
